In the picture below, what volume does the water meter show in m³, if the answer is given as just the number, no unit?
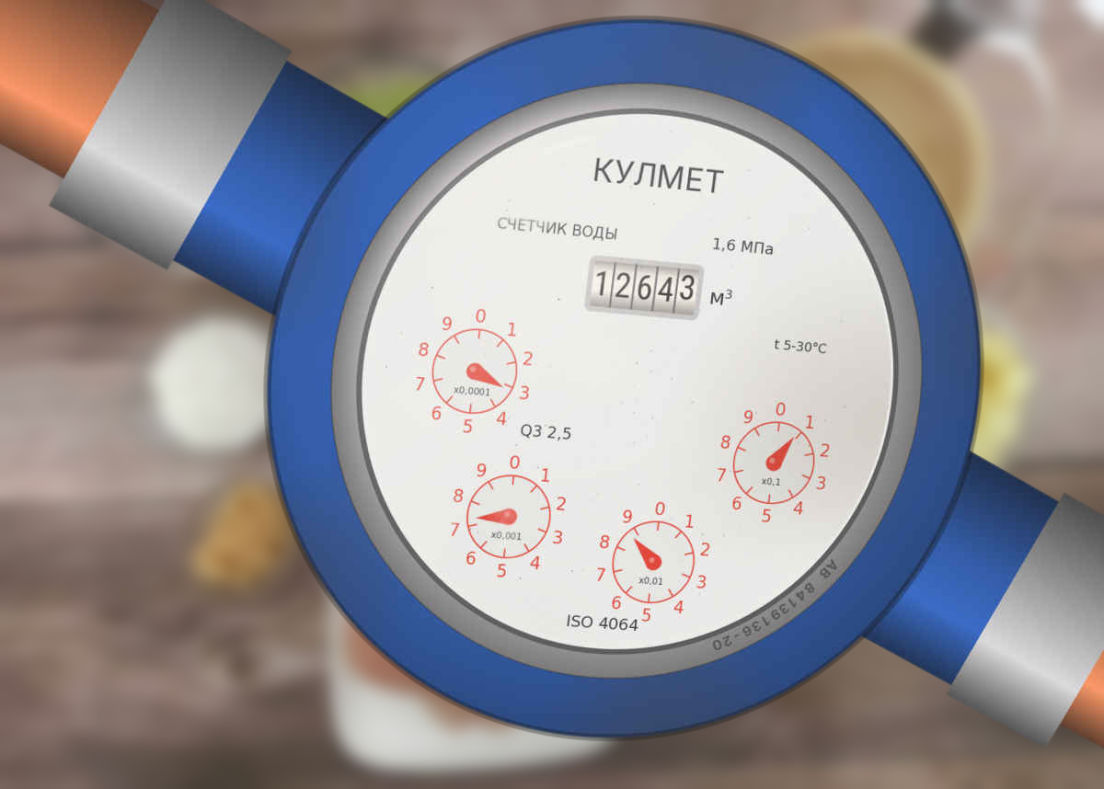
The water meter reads 12643.0873
